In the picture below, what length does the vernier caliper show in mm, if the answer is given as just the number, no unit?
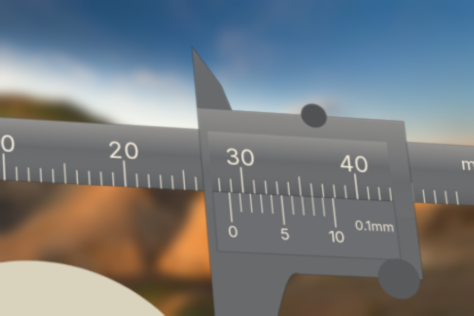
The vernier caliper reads 28.8
